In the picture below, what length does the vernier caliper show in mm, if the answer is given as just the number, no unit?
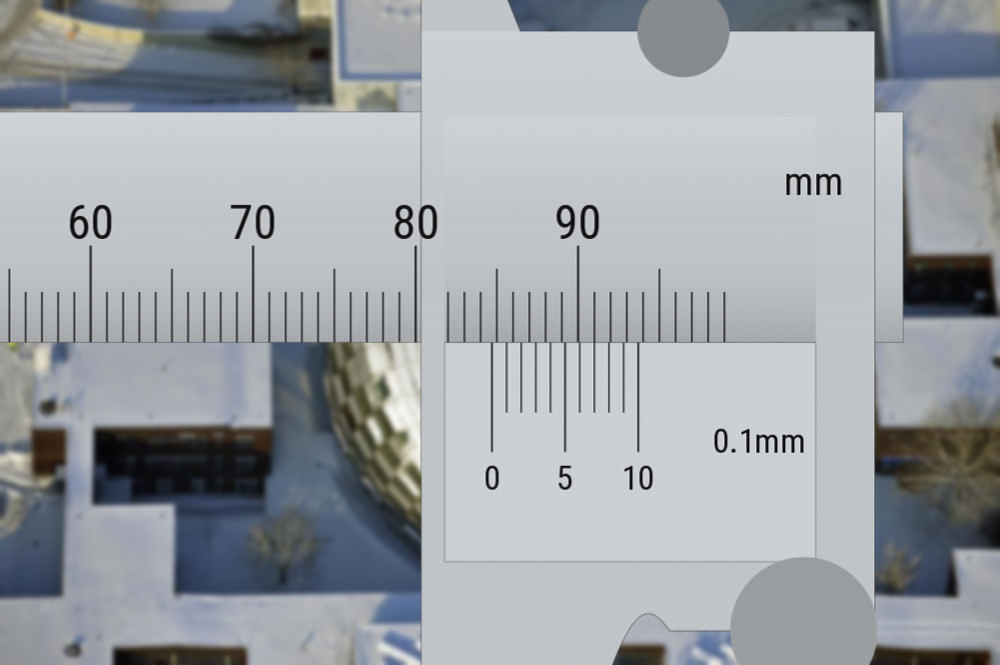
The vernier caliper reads 84.7
